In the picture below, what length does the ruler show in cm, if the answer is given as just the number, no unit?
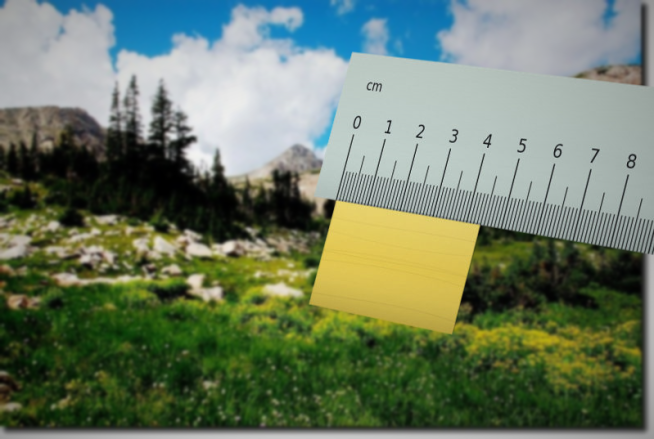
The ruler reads 4.4
